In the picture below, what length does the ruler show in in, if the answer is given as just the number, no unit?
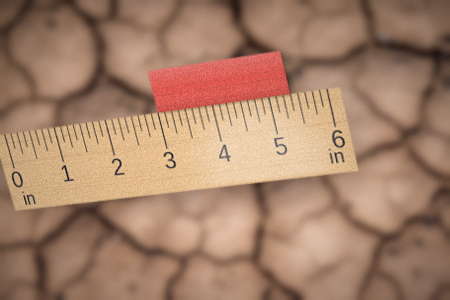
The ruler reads 2.375
